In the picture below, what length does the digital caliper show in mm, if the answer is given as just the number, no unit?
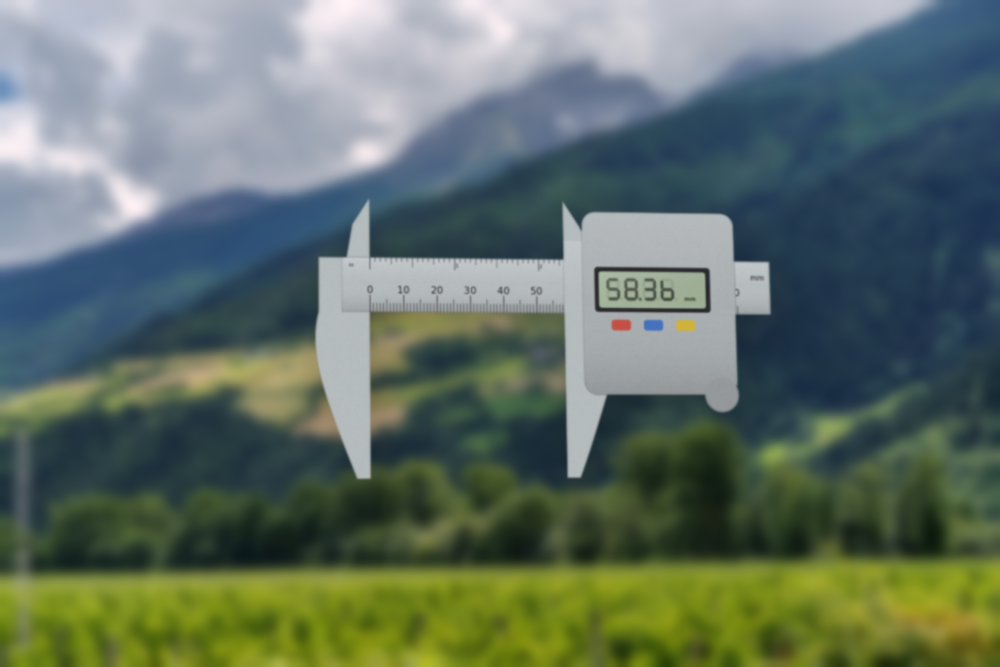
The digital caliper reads 58.36
